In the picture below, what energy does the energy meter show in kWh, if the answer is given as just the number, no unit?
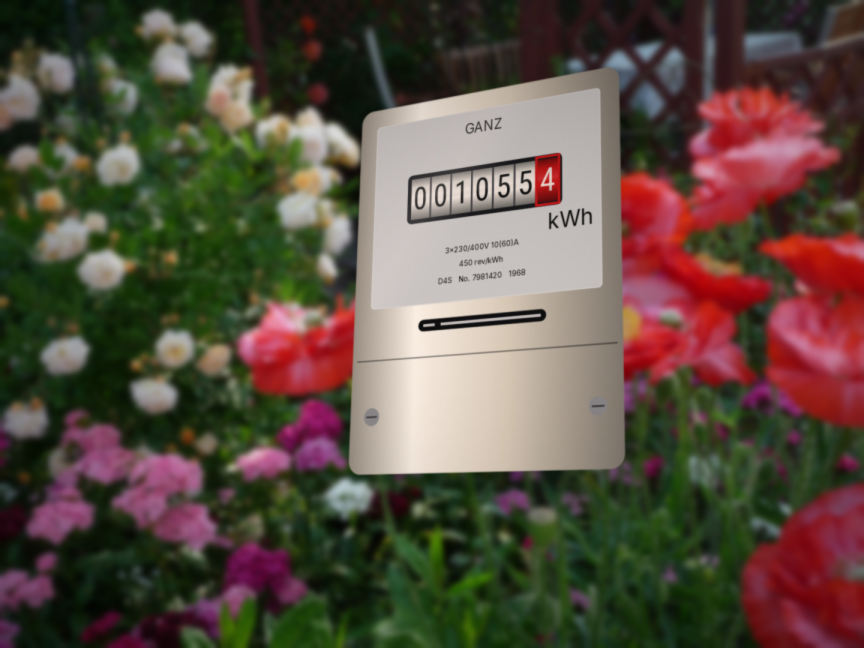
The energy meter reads 1055.4
